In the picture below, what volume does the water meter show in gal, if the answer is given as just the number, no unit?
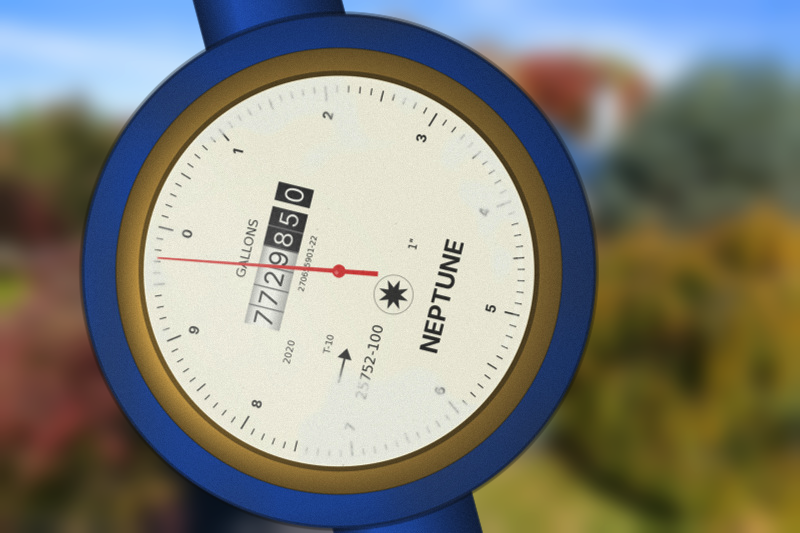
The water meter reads 7729849.7
